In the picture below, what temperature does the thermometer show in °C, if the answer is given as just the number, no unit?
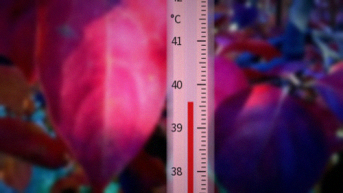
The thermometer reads 39.6
